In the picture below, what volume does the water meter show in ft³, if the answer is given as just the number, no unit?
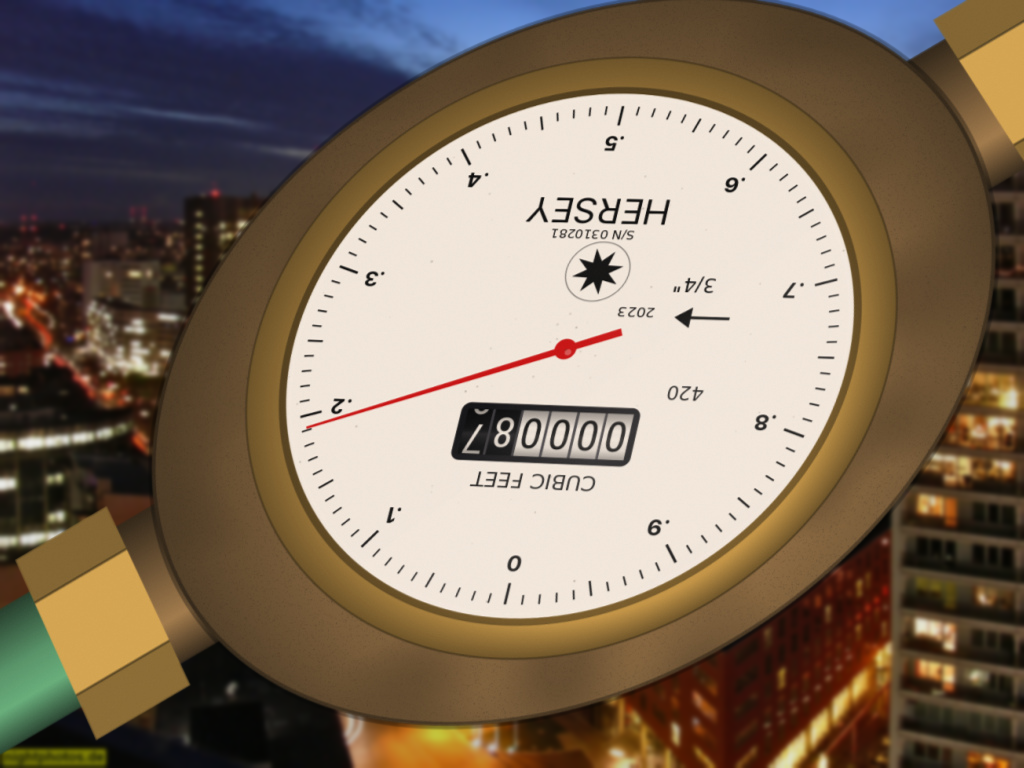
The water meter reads 87.19
